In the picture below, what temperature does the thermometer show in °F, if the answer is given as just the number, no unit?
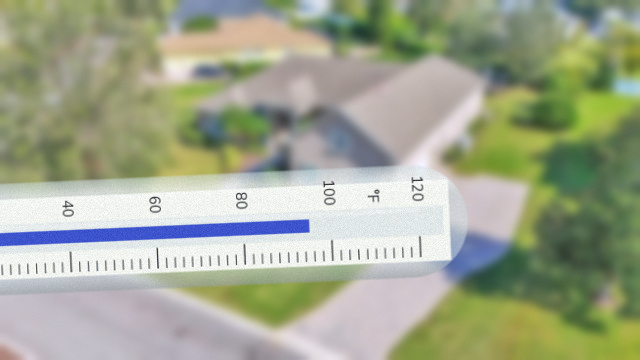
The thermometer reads 95
